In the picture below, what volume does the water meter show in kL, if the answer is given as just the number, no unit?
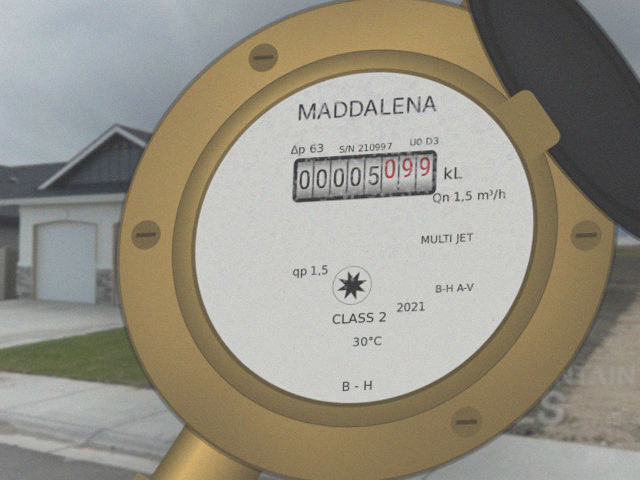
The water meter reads 5.099
